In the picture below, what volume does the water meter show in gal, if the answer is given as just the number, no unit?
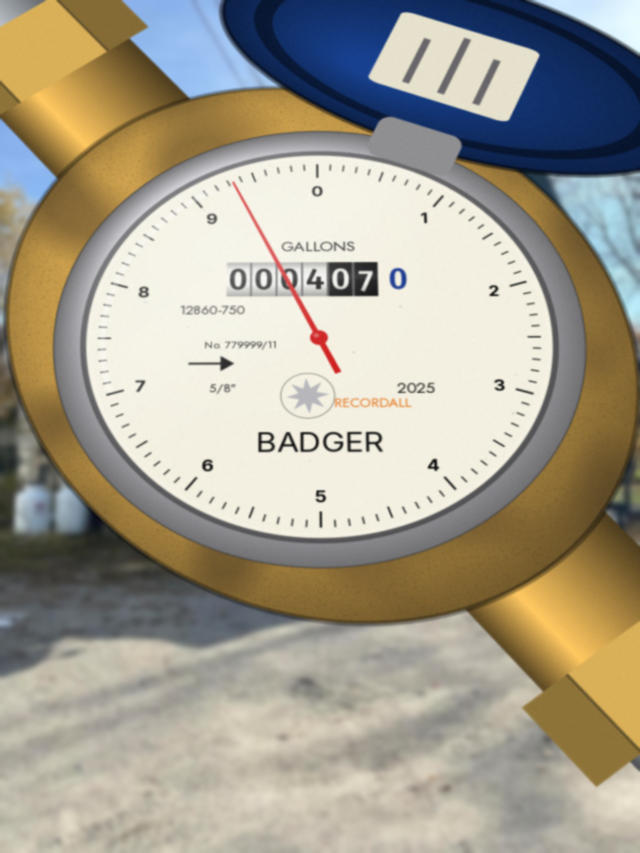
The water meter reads 4069.3
